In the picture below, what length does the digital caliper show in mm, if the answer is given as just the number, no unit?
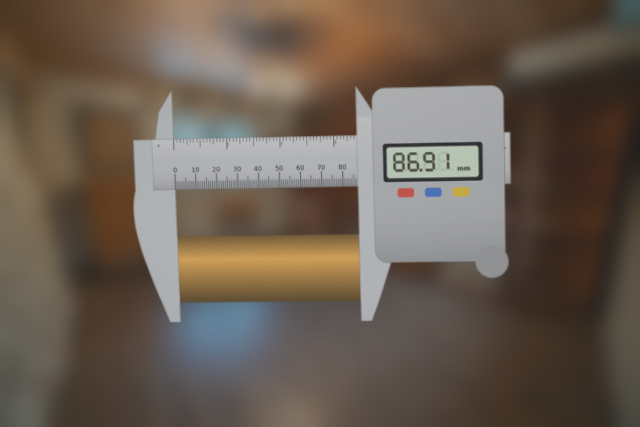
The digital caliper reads 86.91
